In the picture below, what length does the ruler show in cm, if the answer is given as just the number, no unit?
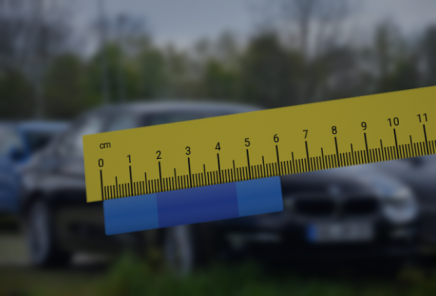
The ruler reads 6
